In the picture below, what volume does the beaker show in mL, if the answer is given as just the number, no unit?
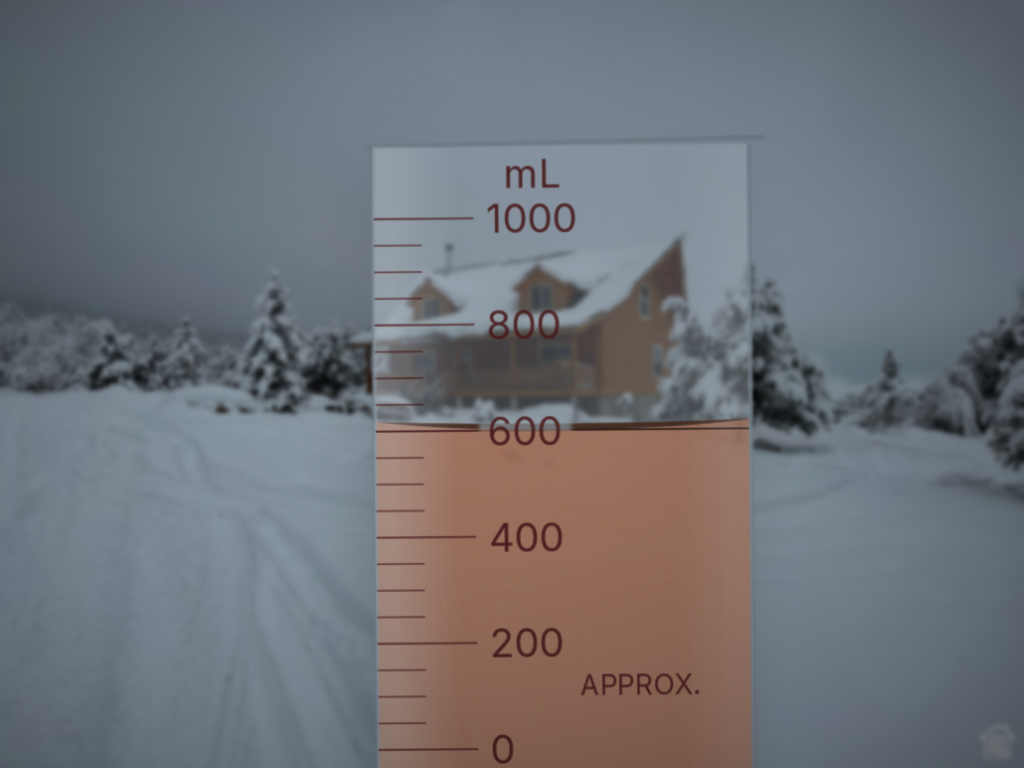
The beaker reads 600
